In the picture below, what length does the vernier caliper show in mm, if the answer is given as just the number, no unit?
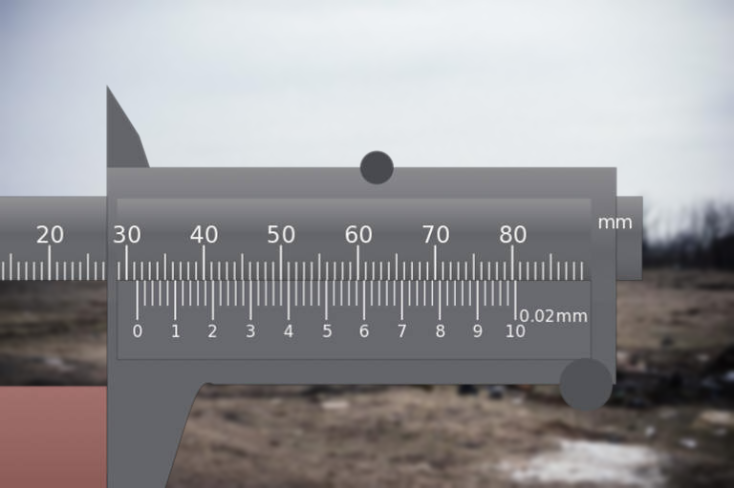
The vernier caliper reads 31.4
